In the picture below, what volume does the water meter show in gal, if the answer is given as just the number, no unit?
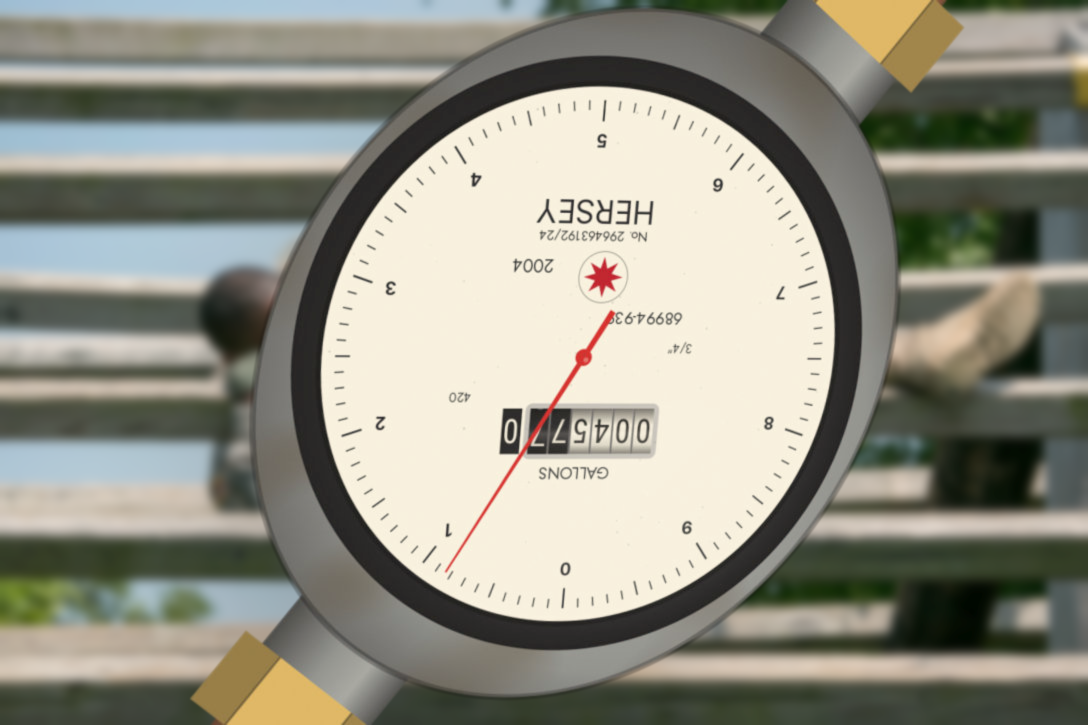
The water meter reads 45770.8
